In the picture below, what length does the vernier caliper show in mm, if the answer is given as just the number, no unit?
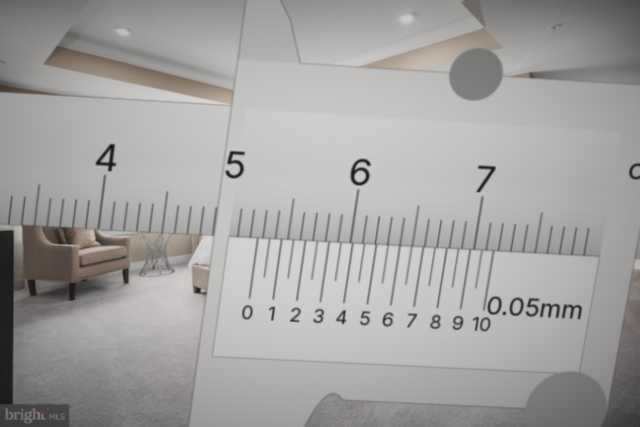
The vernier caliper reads 52.6
